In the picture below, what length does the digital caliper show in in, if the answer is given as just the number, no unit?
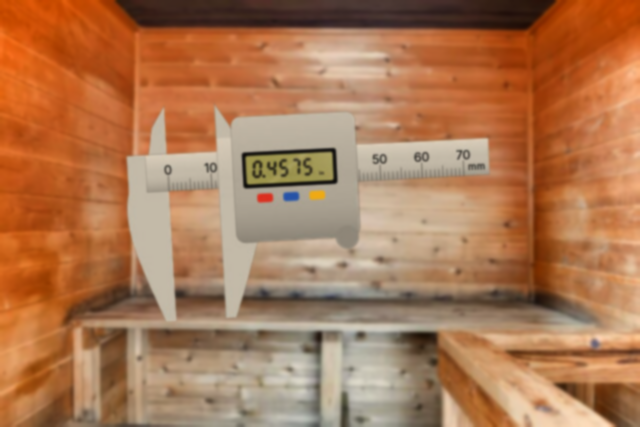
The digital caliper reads 0.4575
